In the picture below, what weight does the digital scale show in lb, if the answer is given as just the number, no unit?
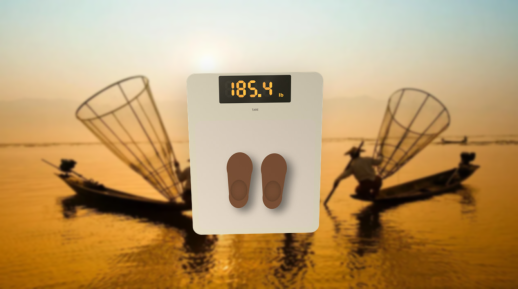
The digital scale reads 185.4
